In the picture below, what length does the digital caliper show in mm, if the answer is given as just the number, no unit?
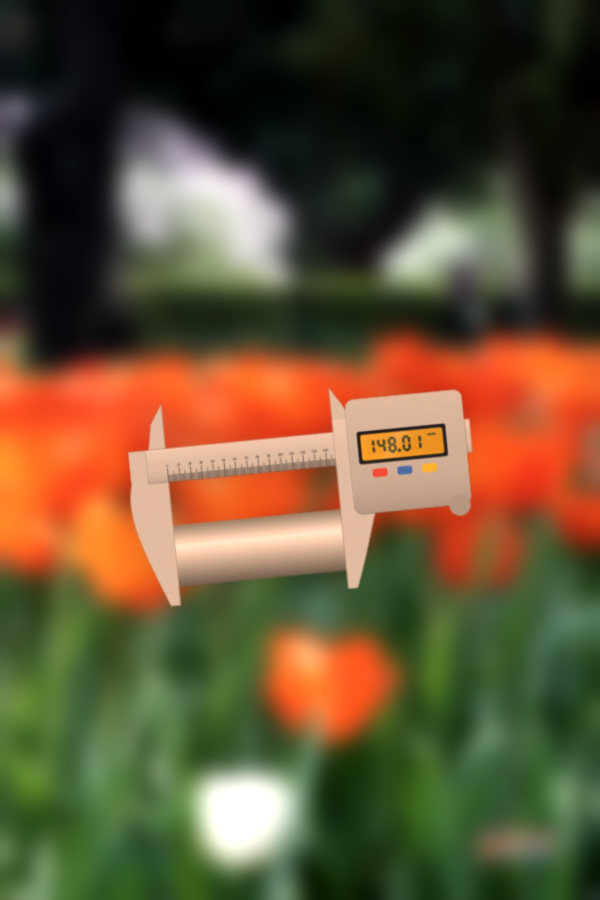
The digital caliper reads 148.01
